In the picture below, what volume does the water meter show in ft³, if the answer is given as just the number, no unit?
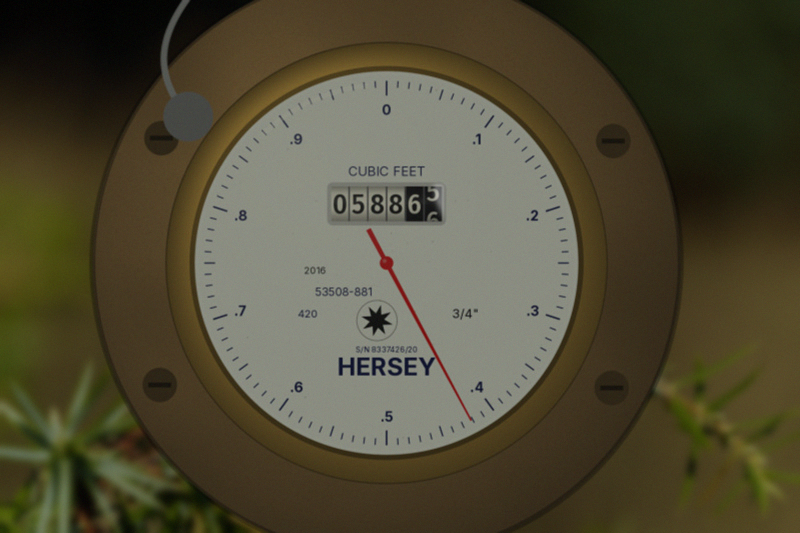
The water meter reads 58865.42
